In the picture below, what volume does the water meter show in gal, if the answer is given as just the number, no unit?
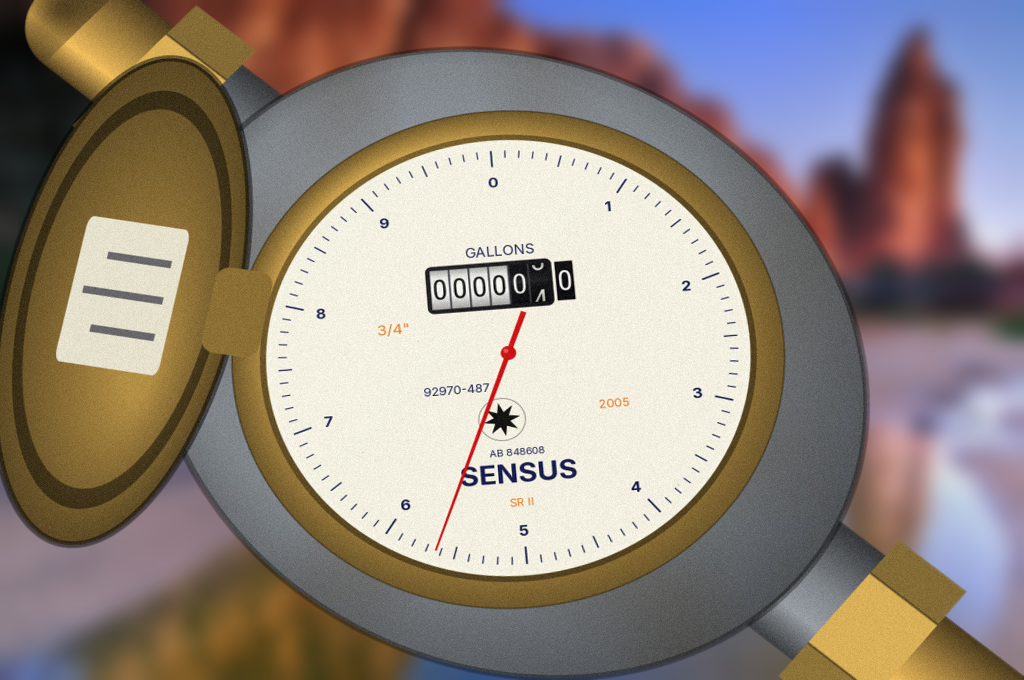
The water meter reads 35.6
